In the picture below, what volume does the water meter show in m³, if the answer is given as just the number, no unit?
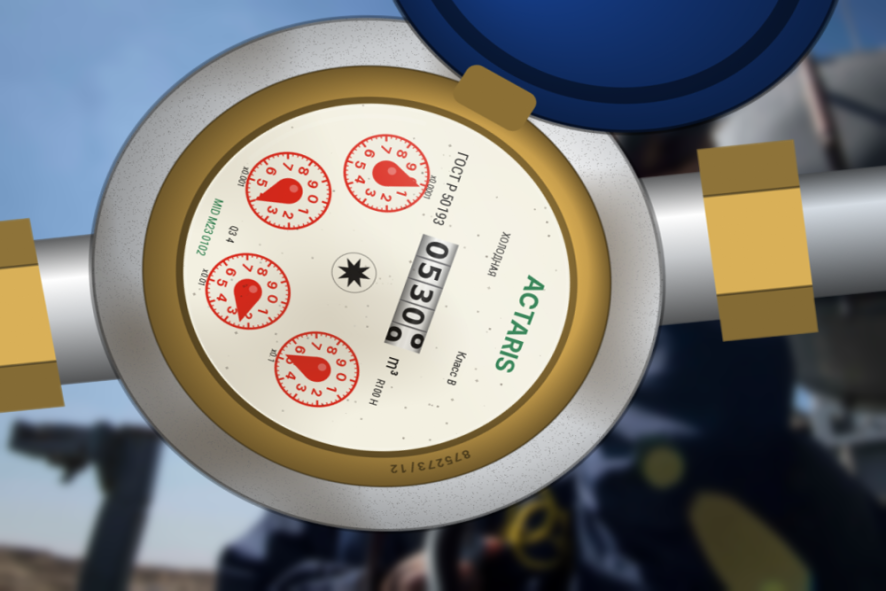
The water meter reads 5308.5240
